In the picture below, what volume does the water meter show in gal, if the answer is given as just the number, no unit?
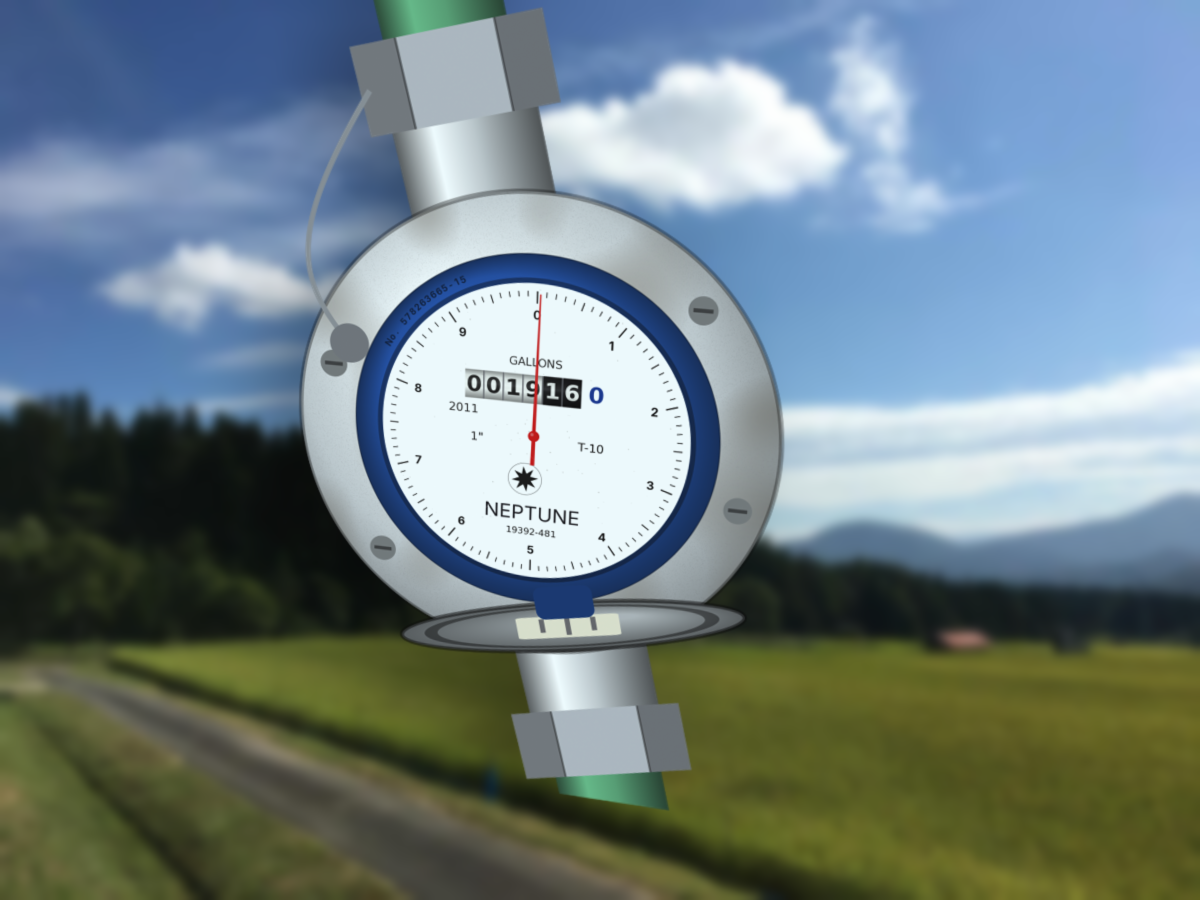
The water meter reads 19160.0
